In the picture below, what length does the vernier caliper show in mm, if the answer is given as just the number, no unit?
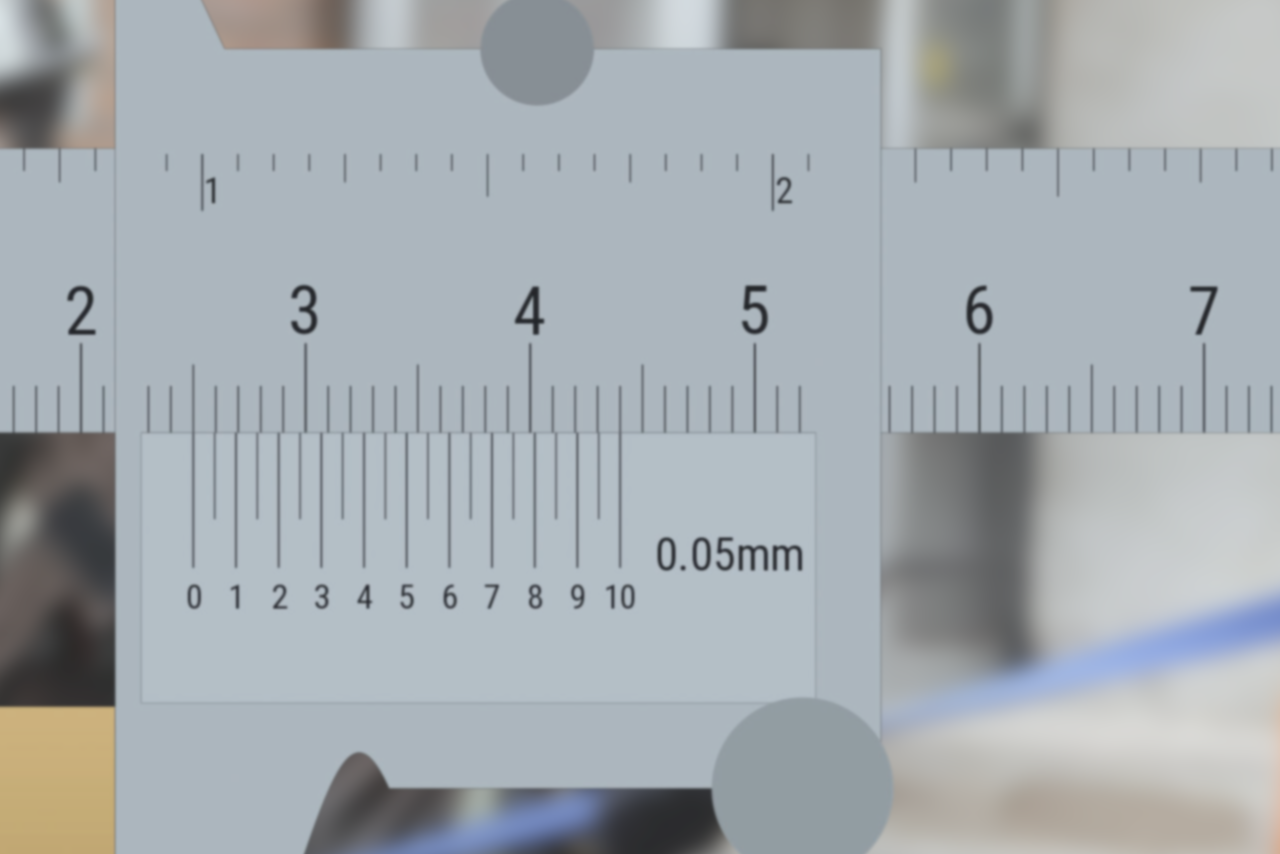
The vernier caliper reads 25.0
